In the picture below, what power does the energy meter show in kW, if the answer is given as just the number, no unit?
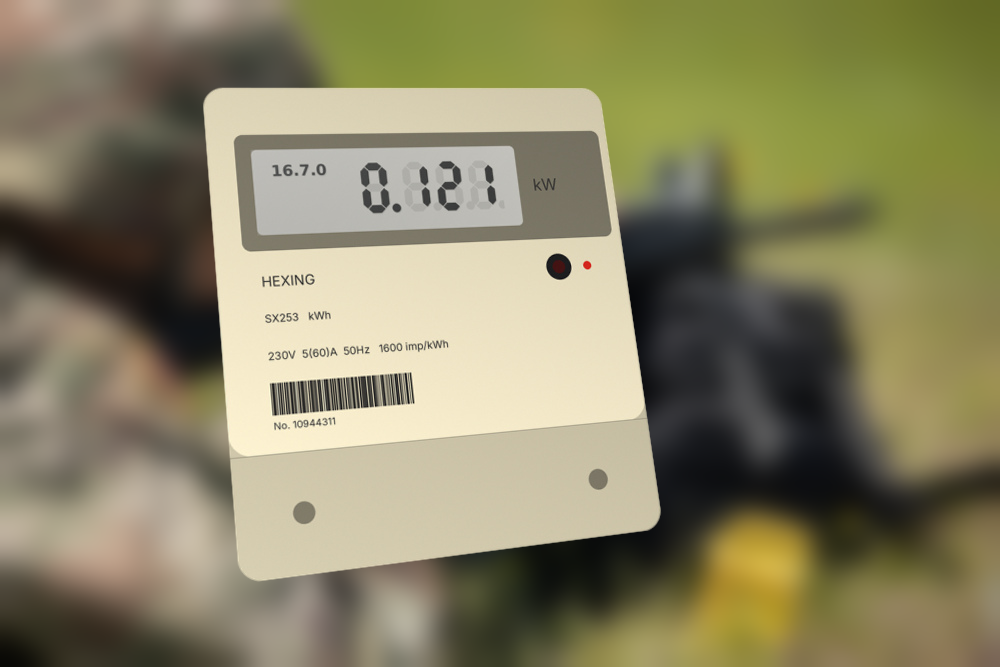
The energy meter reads 0.121
